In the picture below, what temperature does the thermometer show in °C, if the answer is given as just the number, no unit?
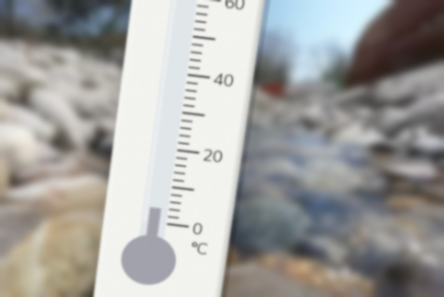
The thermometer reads 4
